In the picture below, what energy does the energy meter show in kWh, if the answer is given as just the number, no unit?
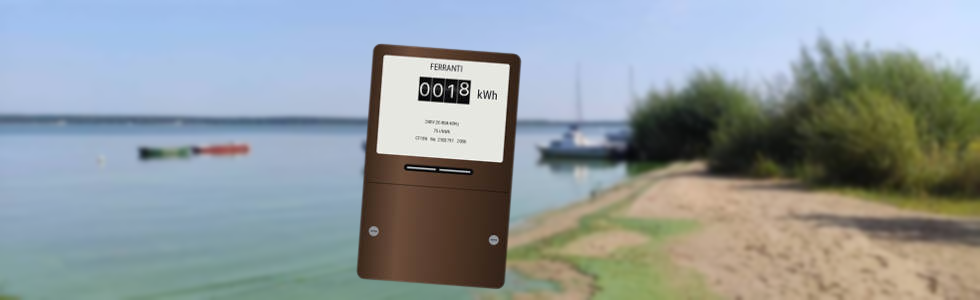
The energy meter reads 18
